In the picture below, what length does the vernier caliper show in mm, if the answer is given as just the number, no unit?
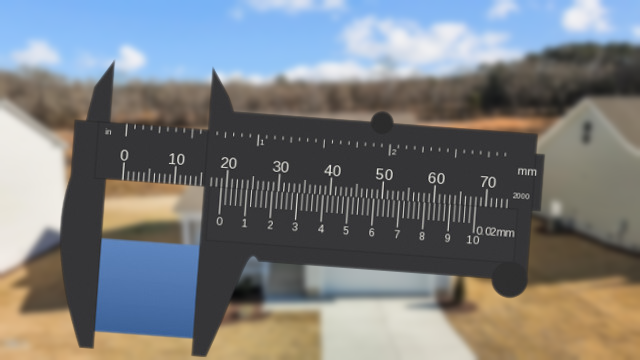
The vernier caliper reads 19.0
